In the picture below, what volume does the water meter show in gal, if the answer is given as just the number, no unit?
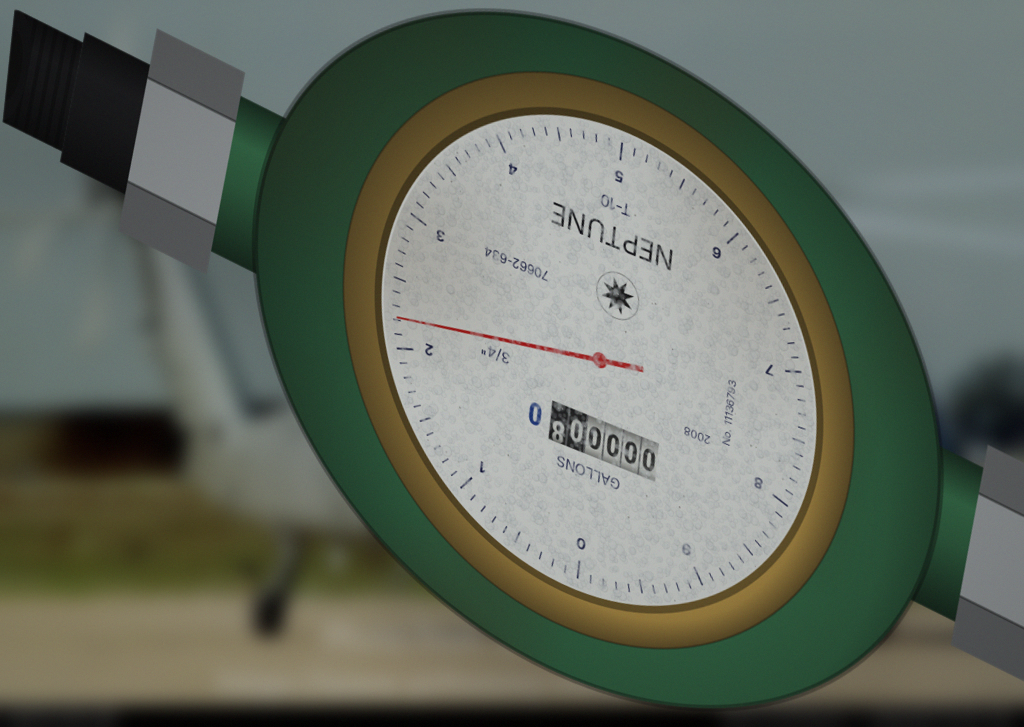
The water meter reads 82.2
